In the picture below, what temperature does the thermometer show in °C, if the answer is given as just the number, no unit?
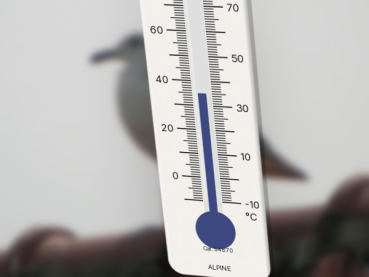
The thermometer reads 35
